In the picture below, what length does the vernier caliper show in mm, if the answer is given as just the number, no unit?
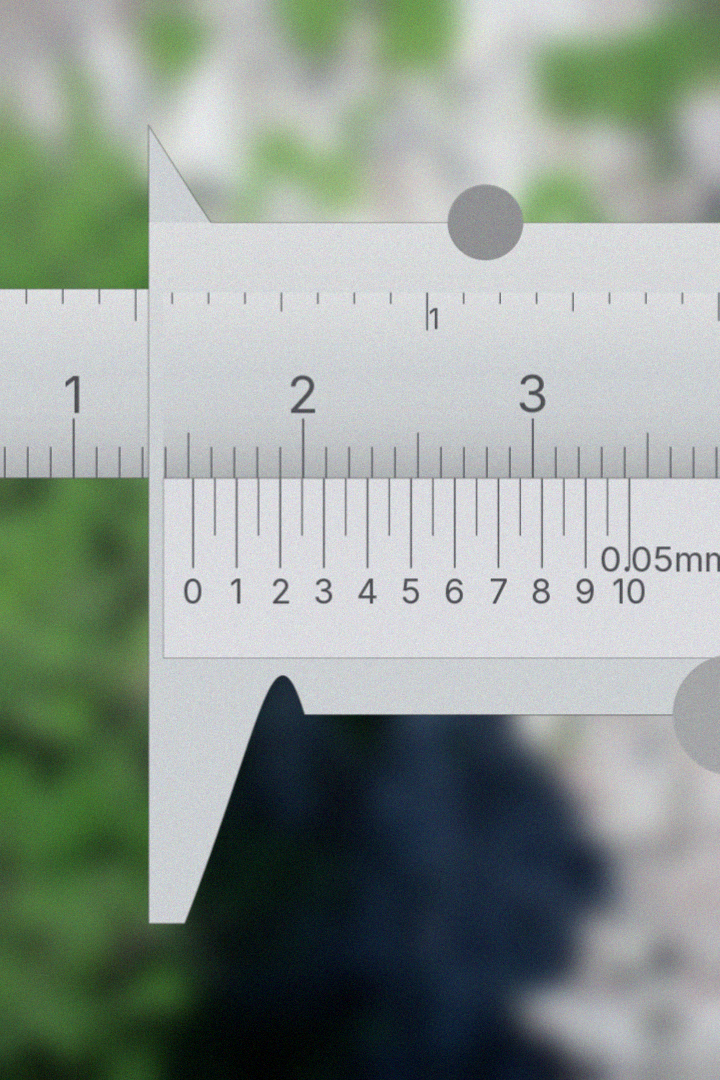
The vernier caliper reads 15.2
